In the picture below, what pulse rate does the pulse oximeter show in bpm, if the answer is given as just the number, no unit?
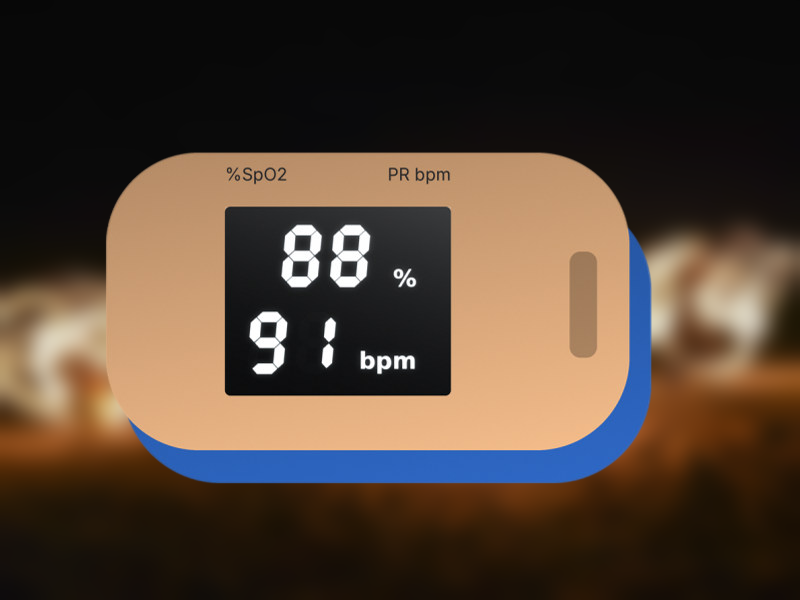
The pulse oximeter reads 91
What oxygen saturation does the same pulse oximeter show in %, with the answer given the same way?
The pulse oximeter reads 88
